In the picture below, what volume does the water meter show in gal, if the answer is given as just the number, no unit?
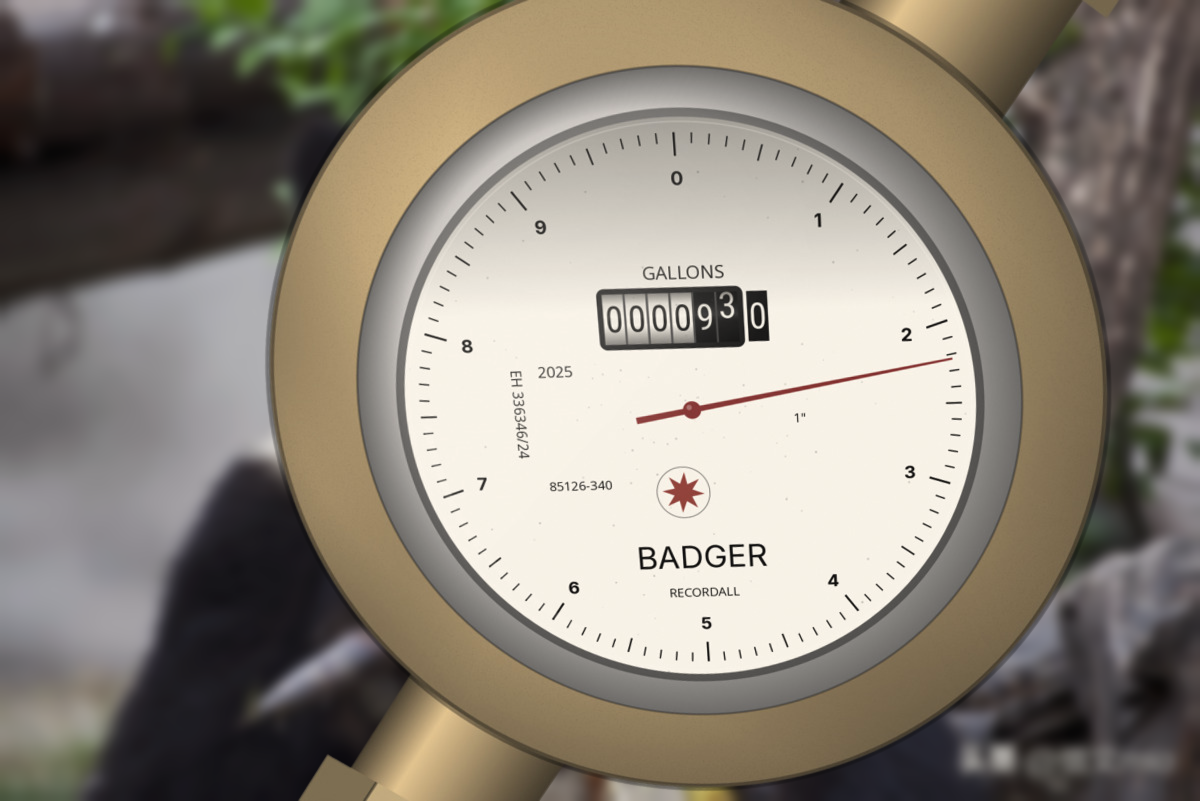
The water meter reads 932.2
